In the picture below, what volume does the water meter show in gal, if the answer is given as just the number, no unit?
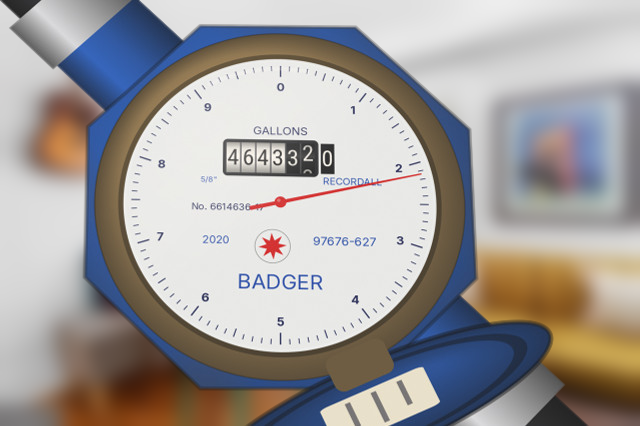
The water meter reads 4643322.1
